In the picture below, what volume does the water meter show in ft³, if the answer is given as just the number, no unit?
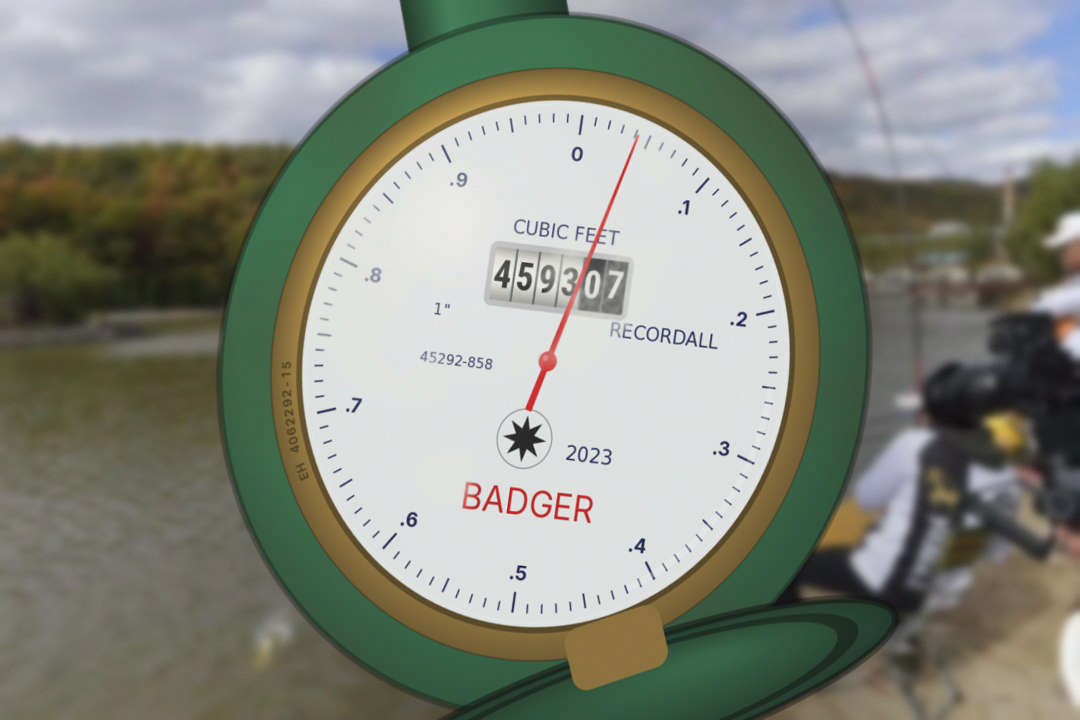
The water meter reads 459307.04
